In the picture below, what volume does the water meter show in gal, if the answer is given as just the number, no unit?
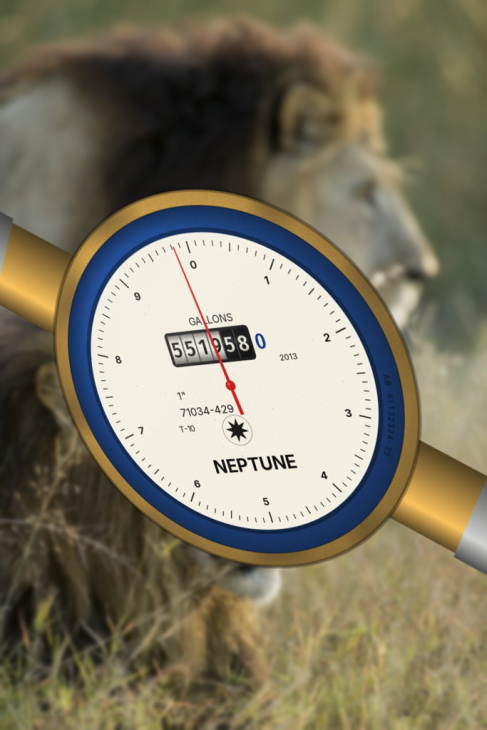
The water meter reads 5519579.8
